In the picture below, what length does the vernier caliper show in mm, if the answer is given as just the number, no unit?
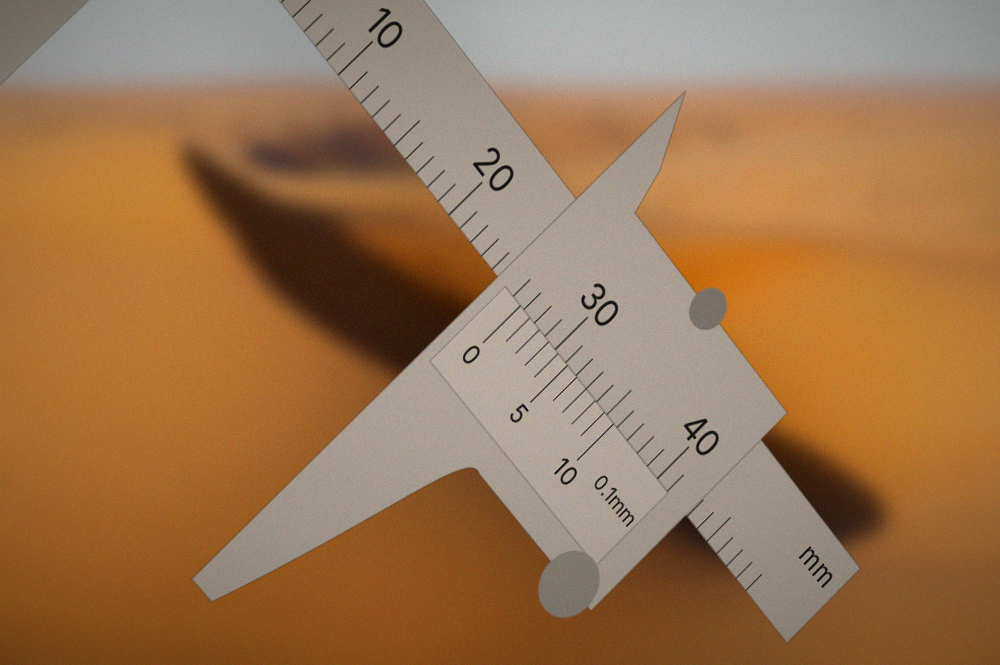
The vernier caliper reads 26.7
